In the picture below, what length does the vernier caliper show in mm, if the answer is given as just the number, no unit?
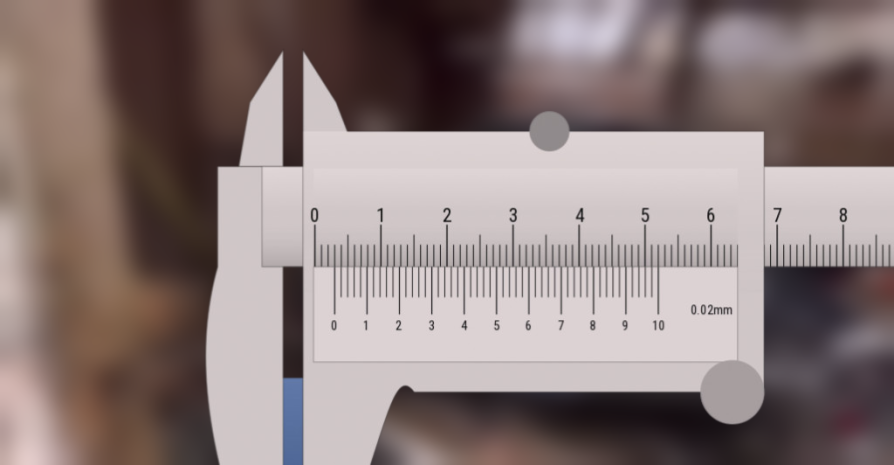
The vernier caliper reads 3.0
